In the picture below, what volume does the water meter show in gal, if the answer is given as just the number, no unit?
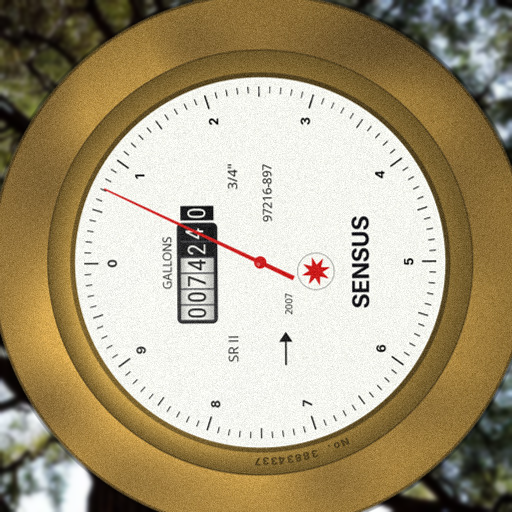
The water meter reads 74240.7
